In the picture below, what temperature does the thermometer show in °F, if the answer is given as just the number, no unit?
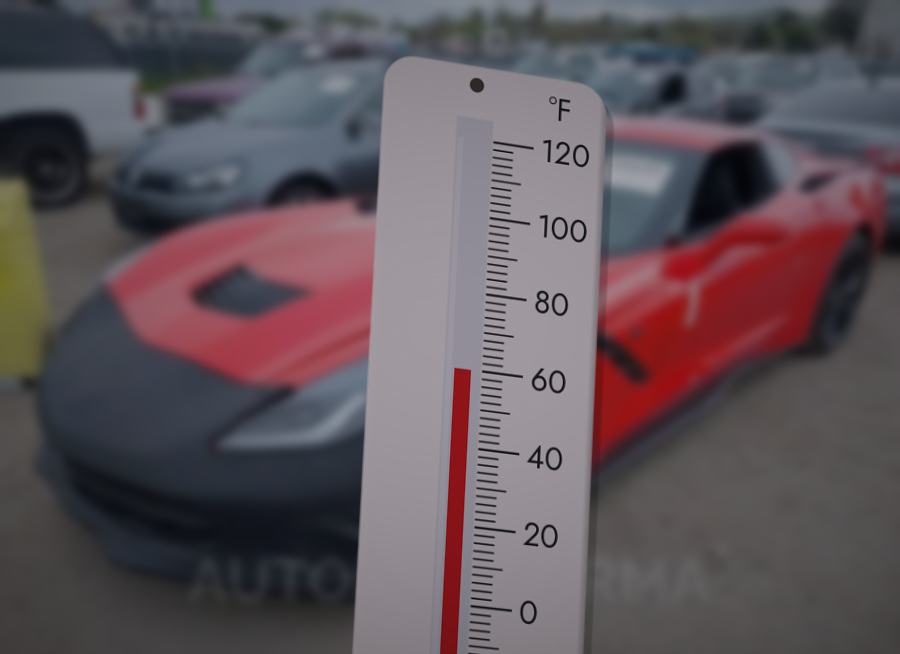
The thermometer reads 60
